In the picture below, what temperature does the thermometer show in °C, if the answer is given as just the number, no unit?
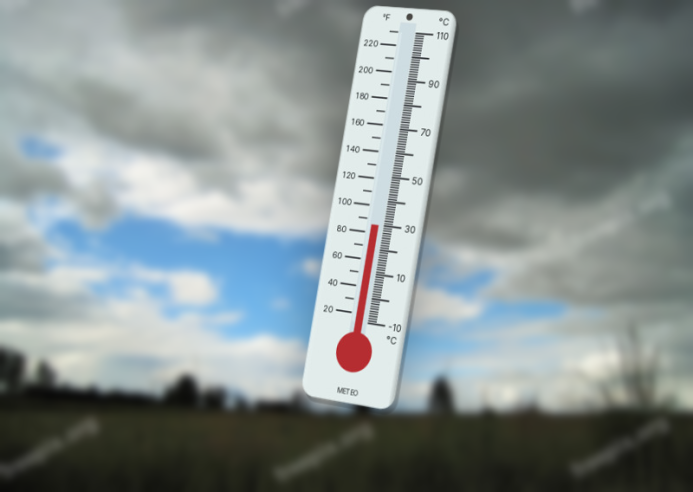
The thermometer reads 30
